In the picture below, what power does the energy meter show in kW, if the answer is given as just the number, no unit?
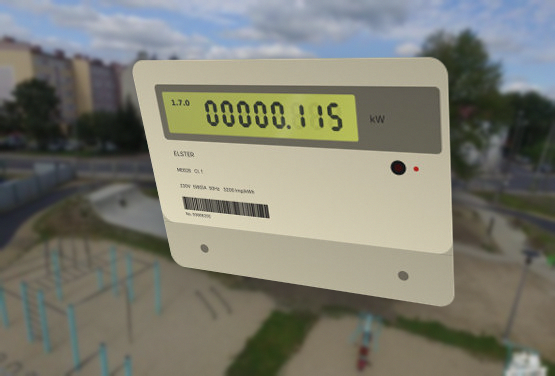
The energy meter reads 0.115
